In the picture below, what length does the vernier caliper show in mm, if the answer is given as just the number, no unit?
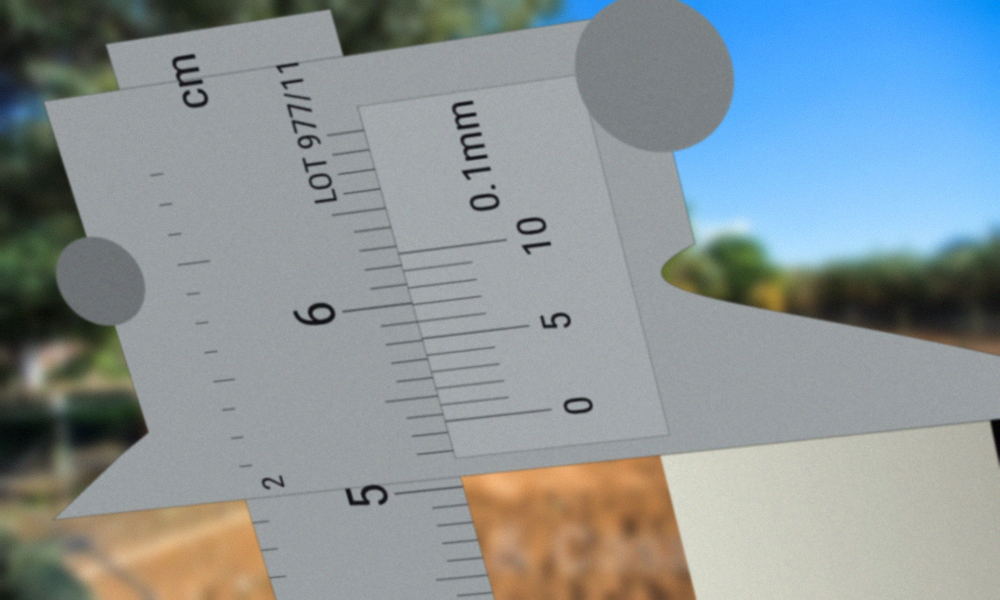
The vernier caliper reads 53.6
